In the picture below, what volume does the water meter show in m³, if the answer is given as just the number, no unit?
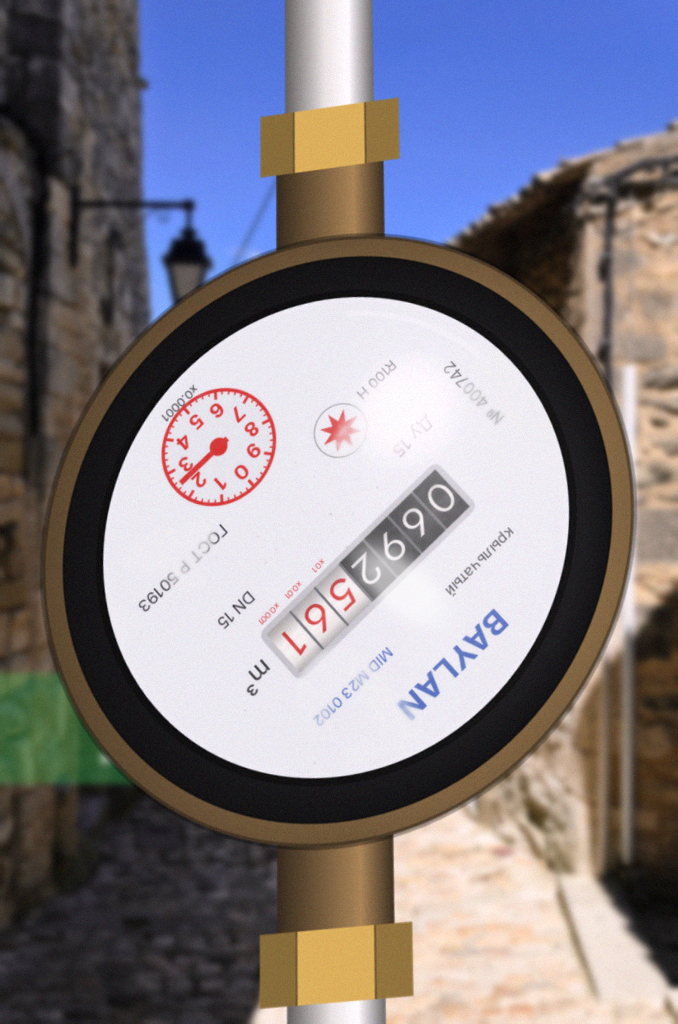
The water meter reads 692.5612
